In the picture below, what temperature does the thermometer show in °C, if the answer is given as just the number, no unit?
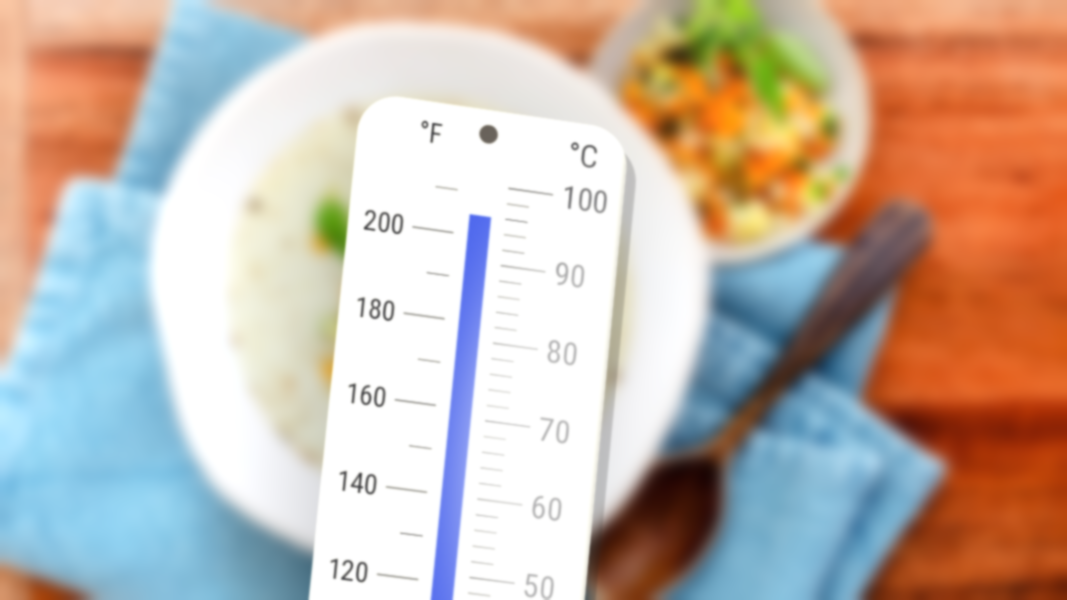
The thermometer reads 96
